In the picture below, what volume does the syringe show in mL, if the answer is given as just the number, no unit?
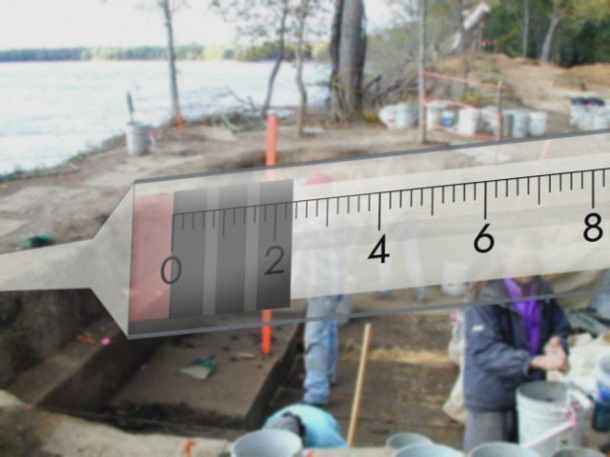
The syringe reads 0
